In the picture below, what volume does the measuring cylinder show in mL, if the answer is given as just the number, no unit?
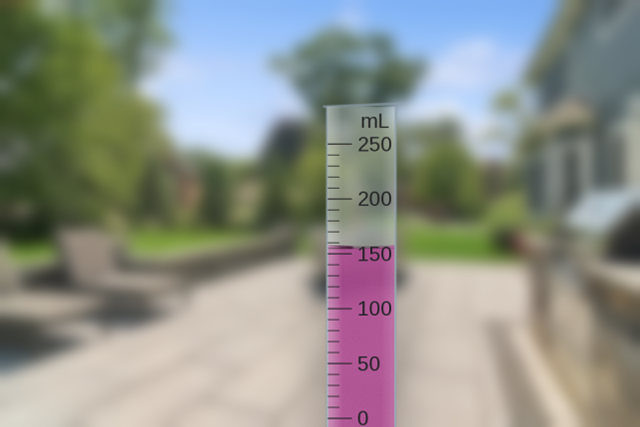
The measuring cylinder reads 155
